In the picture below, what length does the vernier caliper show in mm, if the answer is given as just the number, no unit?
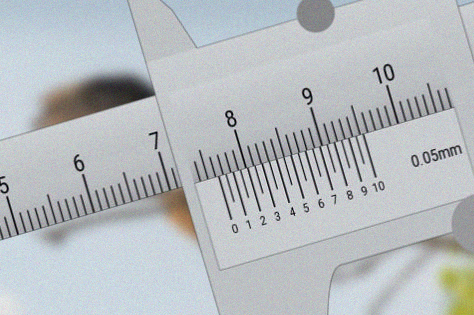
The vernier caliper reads 76.4
